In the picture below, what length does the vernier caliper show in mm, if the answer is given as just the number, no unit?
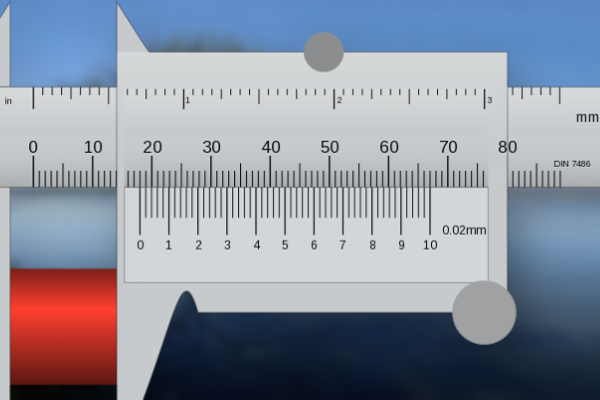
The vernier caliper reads 18.0
